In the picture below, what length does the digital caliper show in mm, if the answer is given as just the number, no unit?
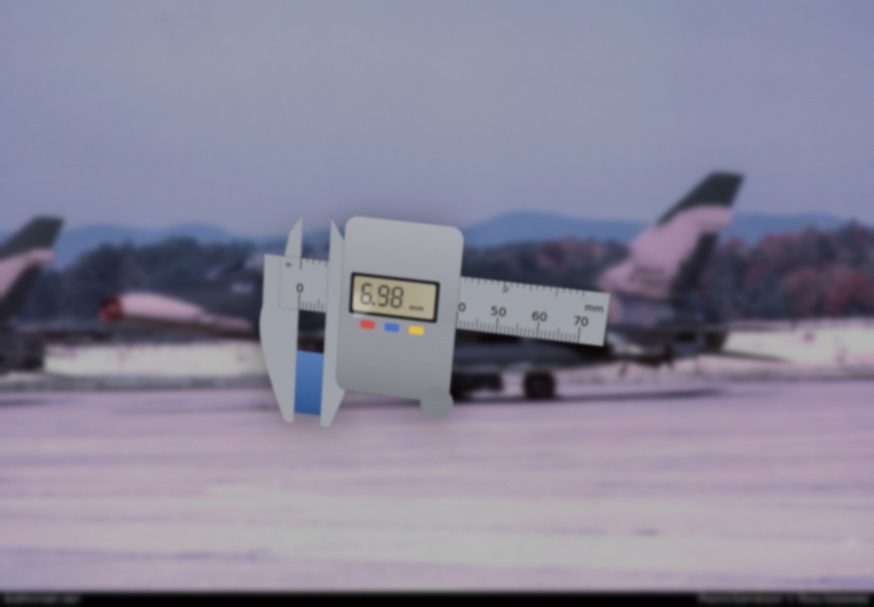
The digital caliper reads 6.98
